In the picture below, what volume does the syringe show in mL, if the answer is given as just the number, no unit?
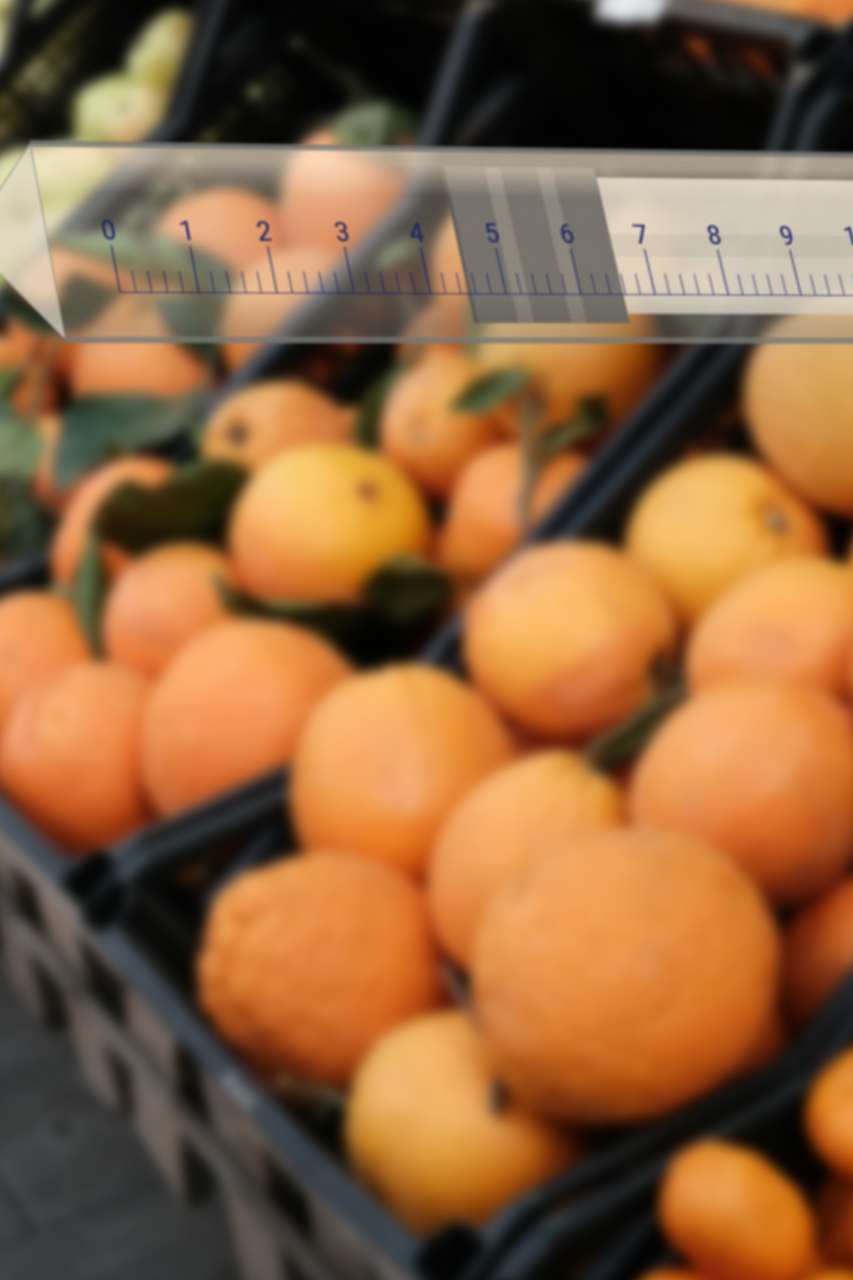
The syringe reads 4.5
